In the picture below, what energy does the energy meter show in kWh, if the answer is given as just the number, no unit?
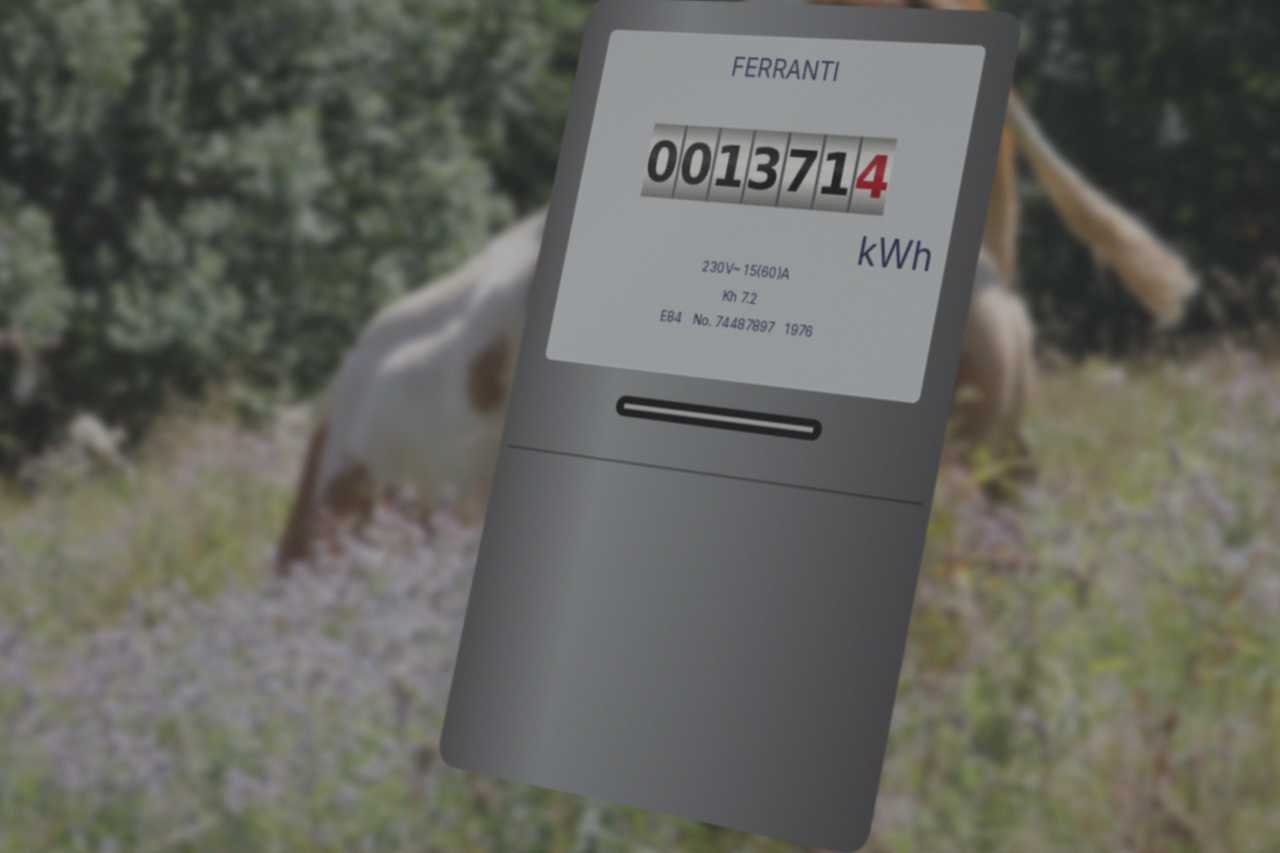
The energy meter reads 1371.4
